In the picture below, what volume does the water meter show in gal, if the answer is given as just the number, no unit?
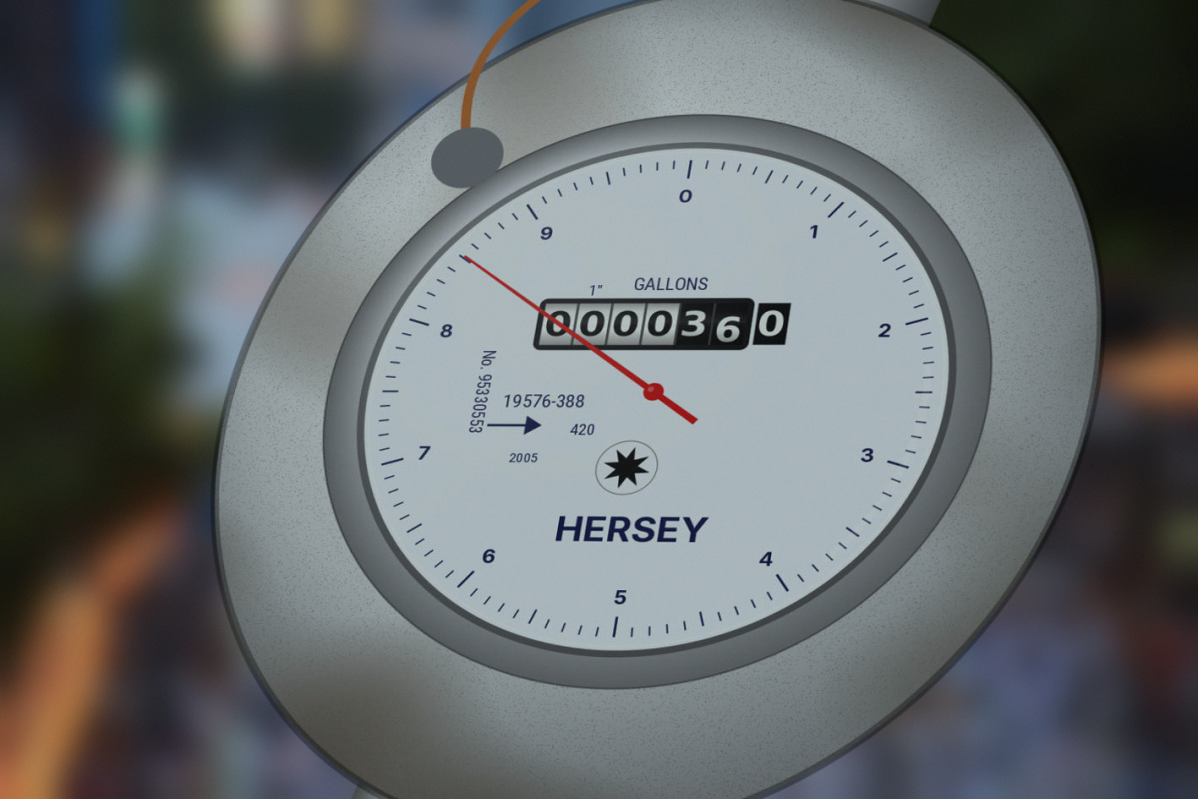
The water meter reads 358.5
